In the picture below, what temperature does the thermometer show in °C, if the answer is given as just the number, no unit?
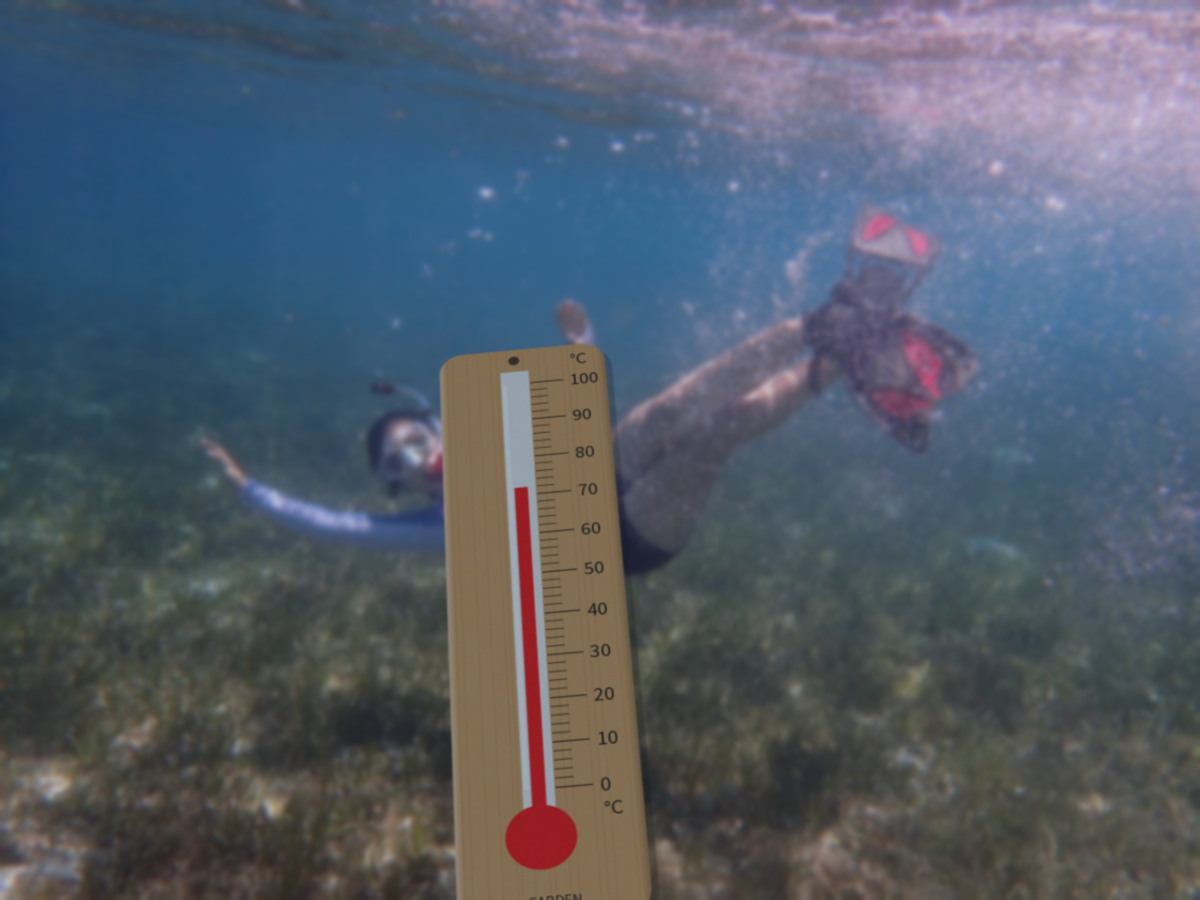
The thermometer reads 72
